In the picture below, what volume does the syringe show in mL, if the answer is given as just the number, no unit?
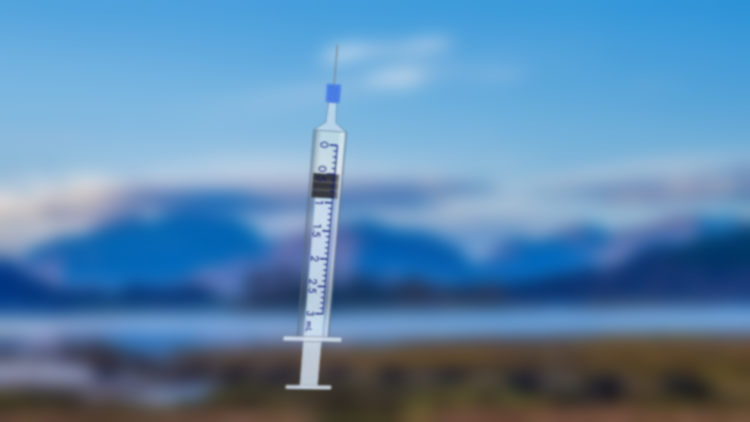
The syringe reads 0.5
